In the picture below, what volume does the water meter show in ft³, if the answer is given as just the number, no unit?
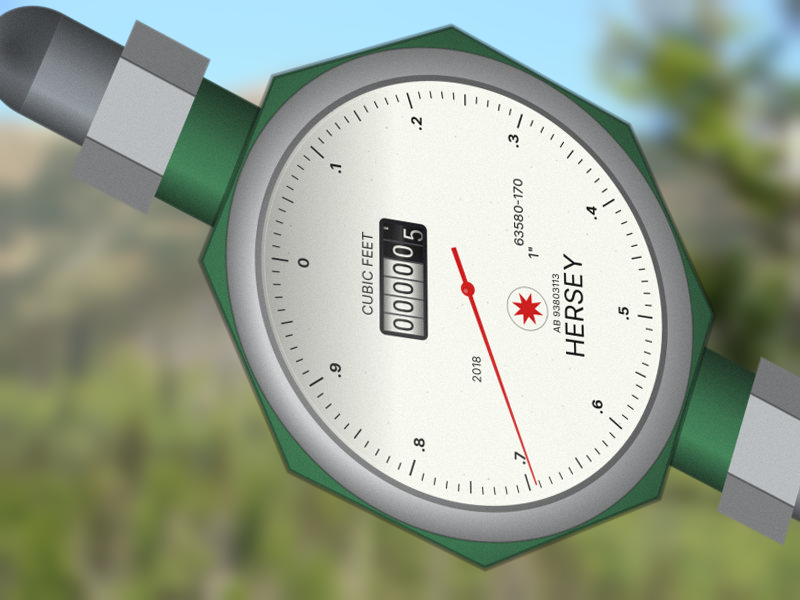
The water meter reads 4.69
